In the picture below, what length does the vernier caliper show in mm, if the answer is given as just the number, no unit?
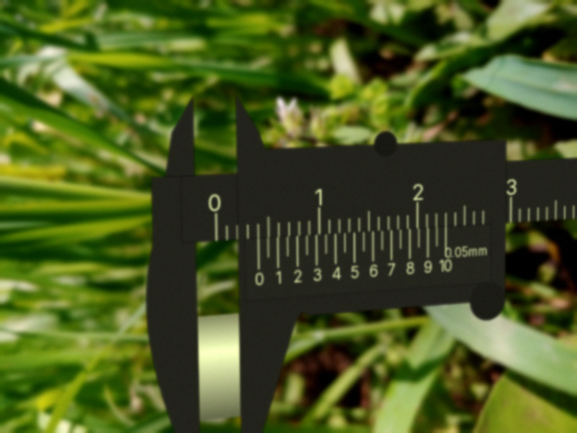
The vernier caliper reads 4.0
